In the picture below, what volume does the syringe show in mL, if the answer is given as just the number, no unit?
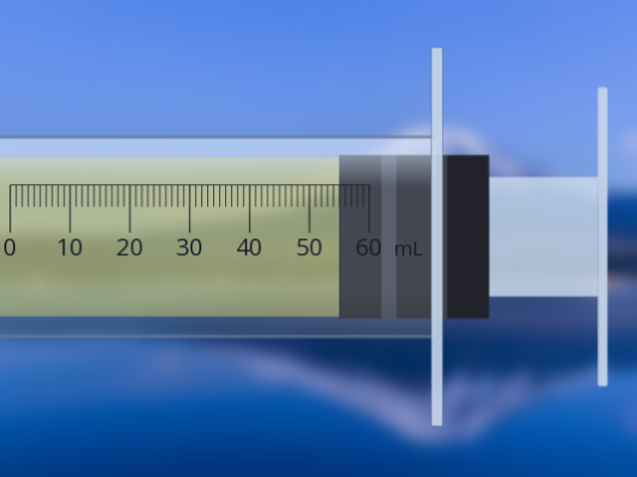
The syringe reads 55
